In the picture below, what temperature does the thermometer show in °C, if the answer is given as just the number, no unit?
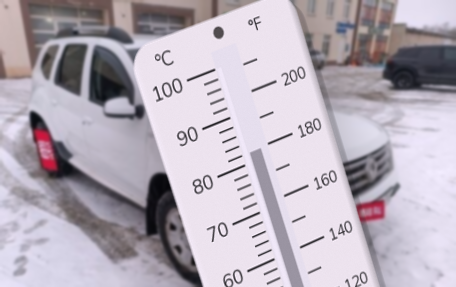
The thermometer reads 82
